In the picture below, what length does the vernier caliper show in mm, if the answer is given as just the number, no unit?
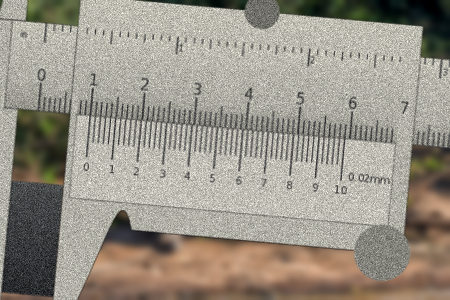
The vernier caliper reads 10.0
